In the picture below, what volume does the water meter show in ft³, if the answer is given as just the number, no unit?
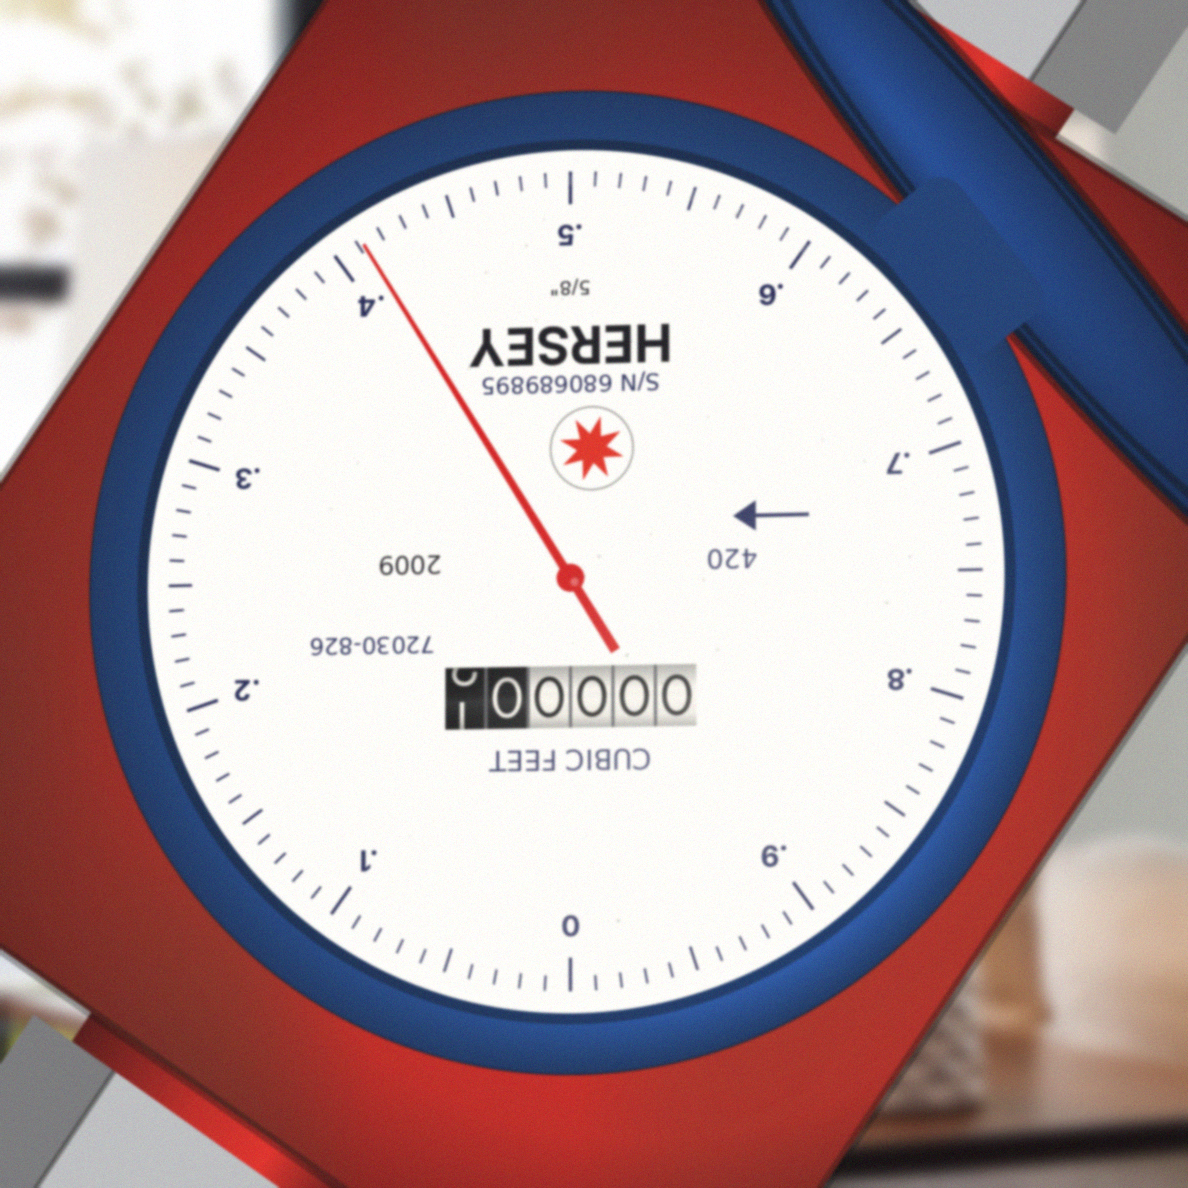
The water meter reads 1.41
